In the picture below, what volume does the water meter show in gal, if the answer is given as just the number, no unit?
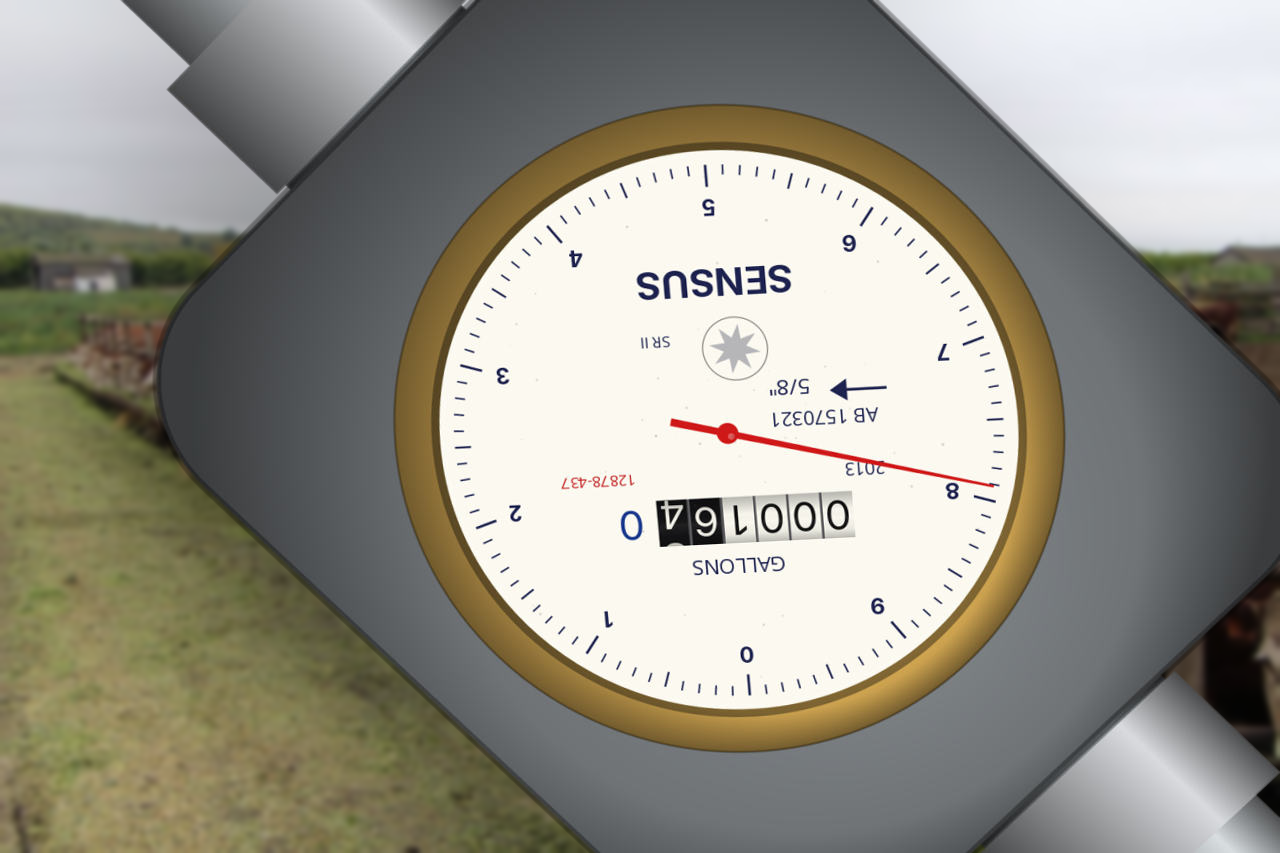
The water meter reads 1637.9
